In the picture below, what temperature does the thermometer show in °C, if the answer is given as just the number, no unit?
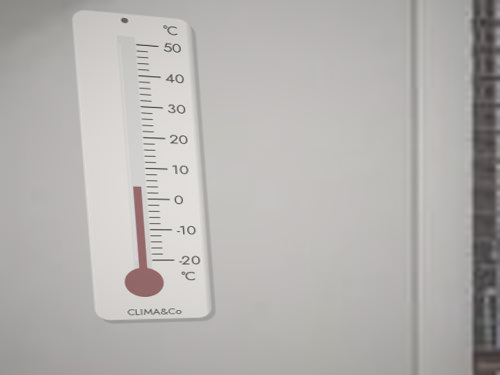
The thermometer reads 4
